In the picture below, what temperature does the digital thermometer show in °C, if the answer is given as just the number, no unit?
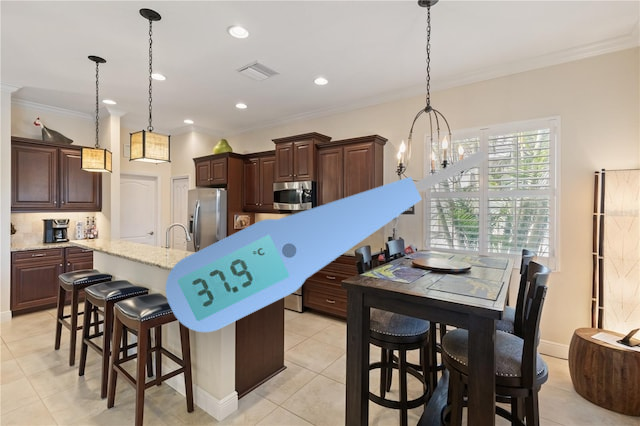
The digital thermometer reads 37.9
